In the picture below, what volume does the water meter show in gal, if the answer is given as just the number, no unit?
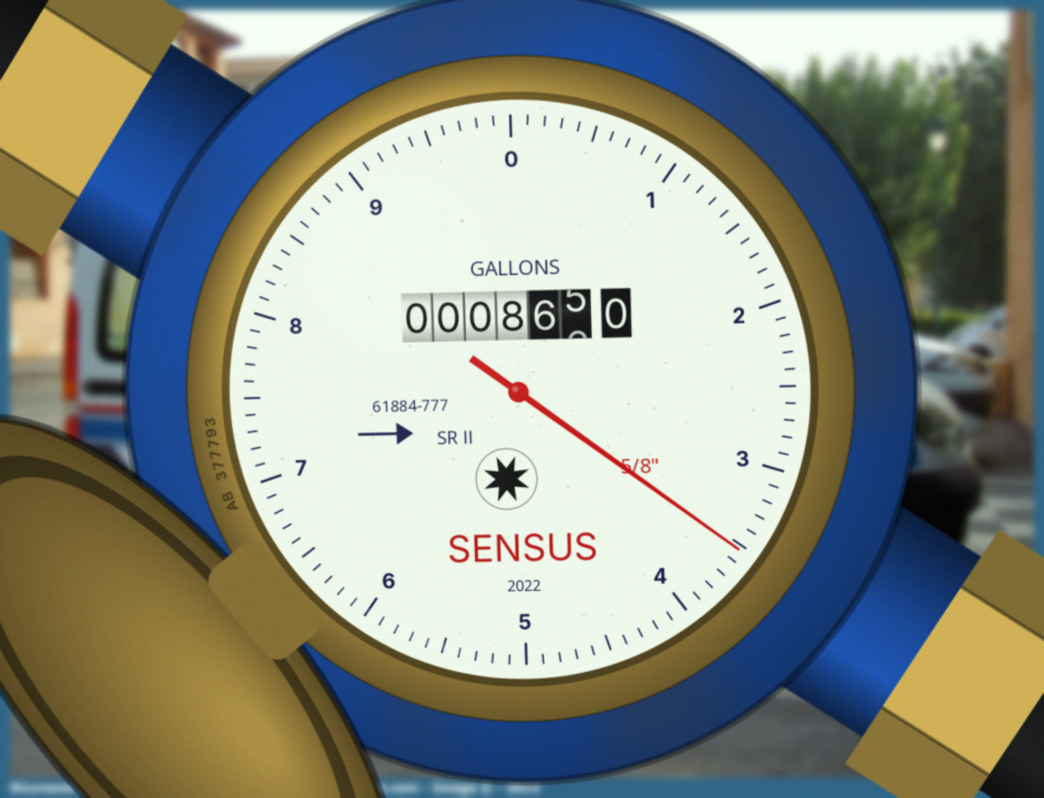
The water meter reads 8653.5
